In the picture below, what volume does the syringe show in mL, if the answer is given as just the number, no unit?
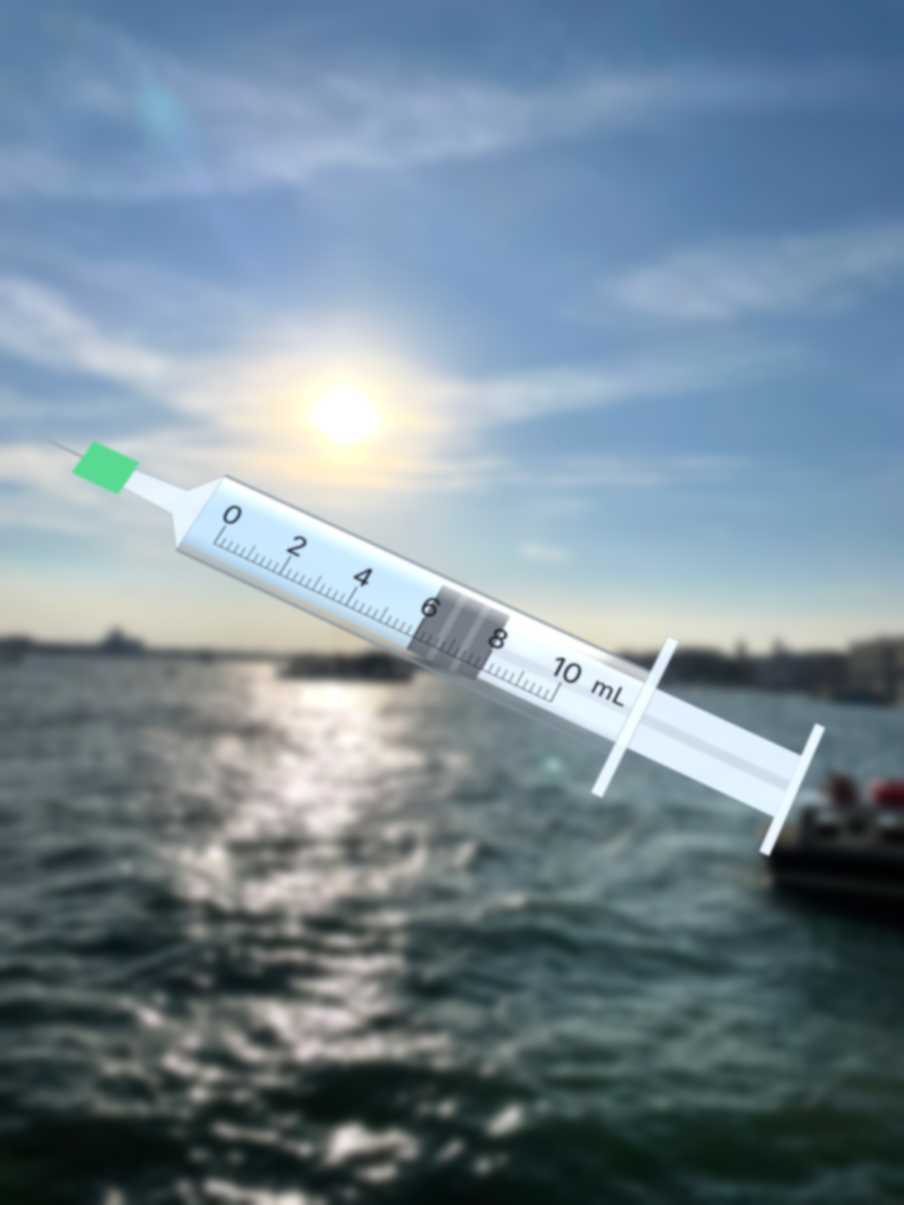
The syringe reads 6
